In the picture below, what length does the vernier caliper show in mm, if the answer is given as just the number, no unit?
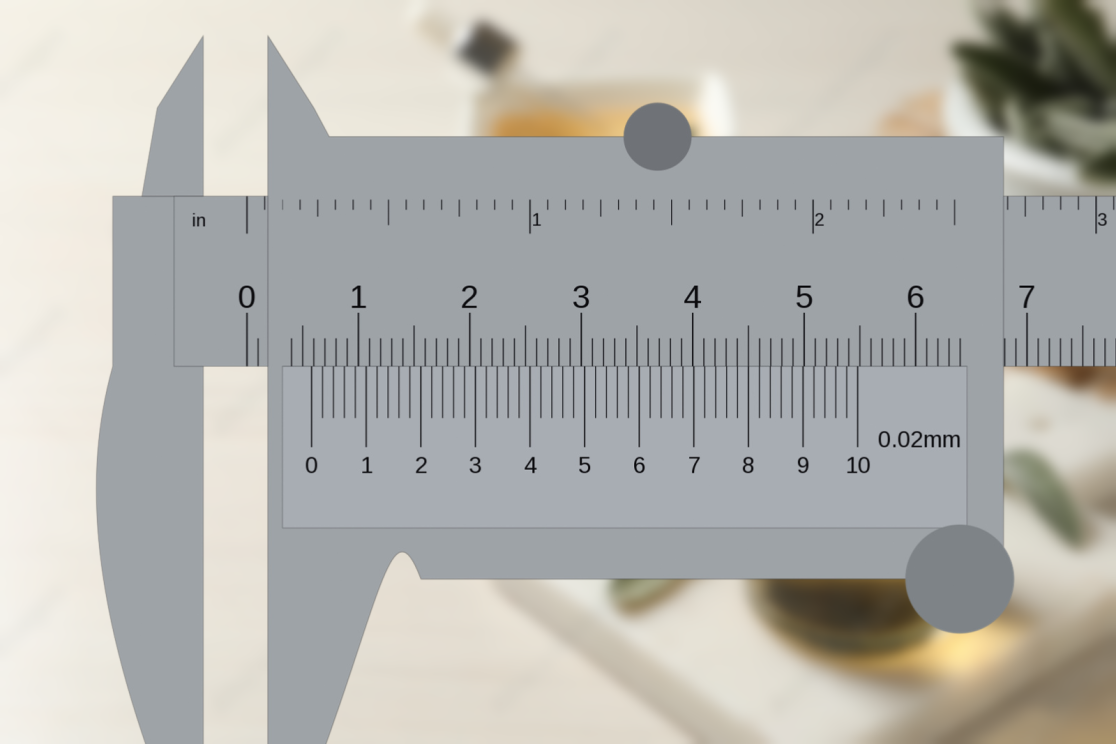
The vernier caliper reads 5.8
